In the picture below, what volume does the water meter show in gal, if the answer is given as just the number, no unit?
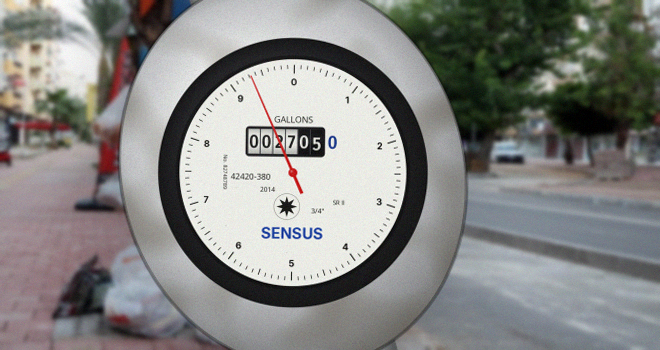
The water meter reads 27049.3
